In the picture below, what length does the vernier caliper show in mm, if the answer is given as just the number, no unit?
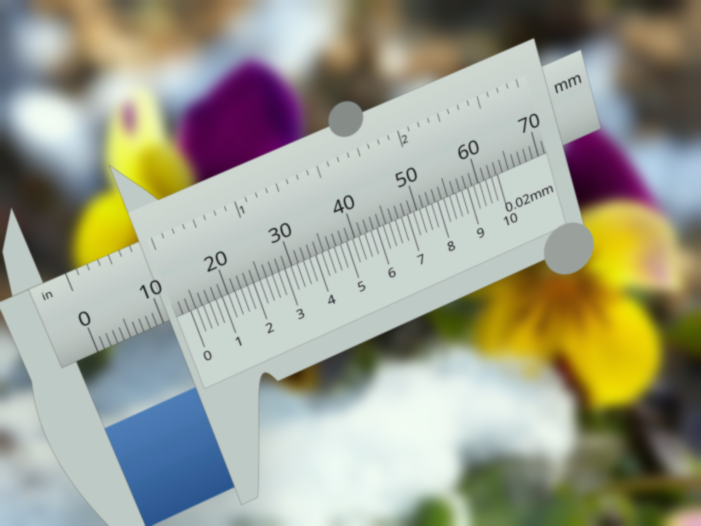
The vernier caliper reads 14.2
